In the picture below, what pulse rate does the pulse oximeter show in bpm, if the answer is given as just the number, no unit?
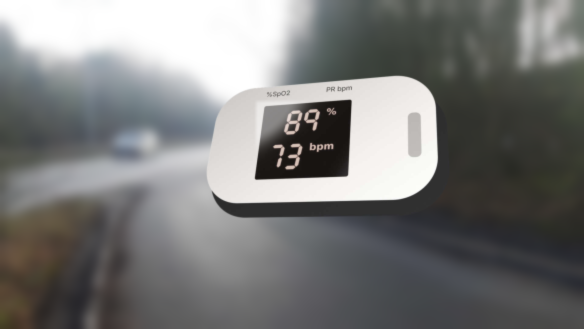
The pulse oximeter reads 73
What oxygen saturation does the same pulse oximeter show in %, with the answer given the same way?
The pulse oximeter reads 89
